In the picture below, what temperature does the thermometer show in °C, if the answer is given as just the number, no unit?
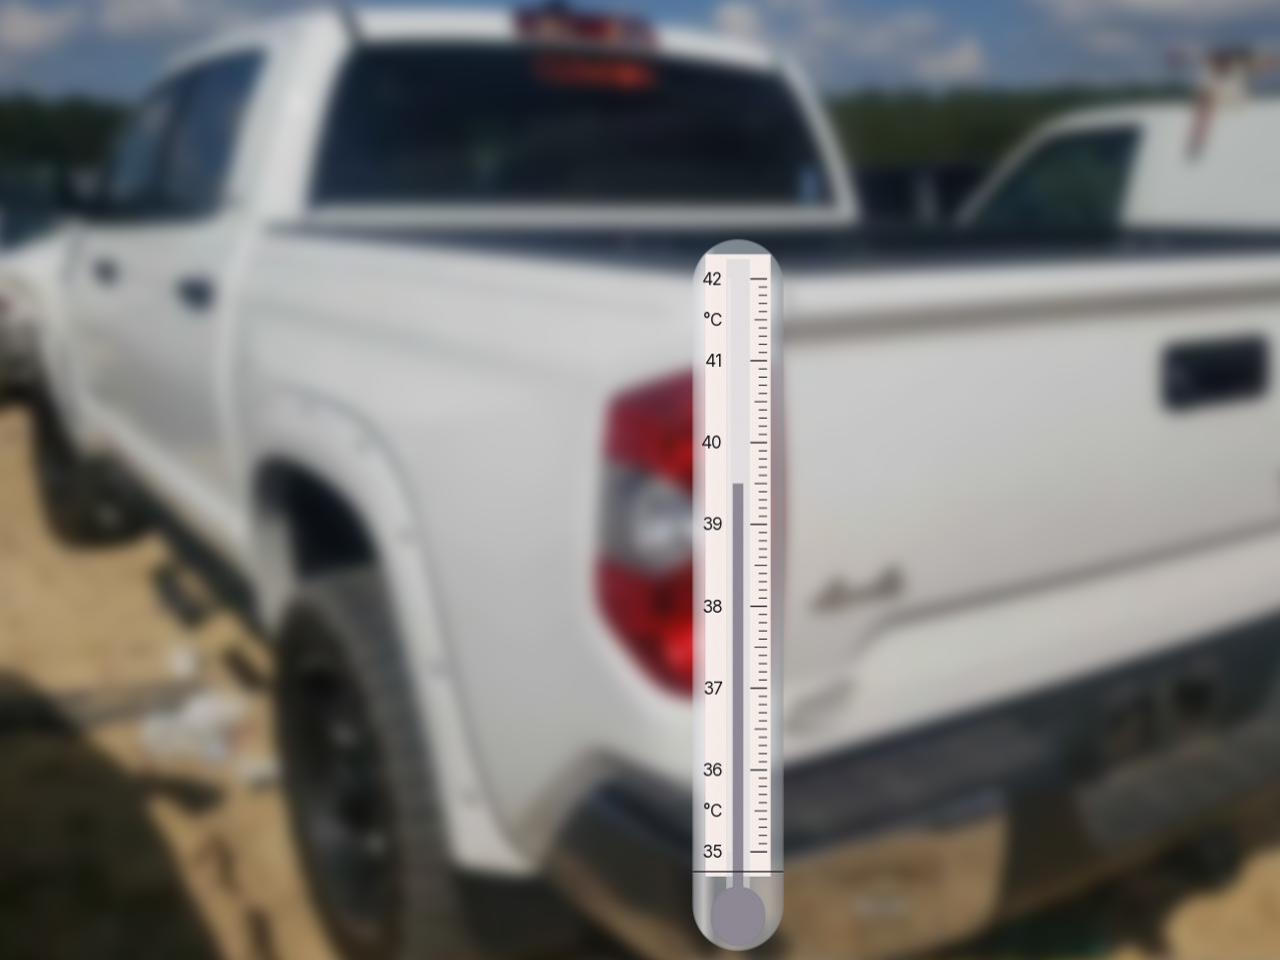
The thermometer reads 39.5
